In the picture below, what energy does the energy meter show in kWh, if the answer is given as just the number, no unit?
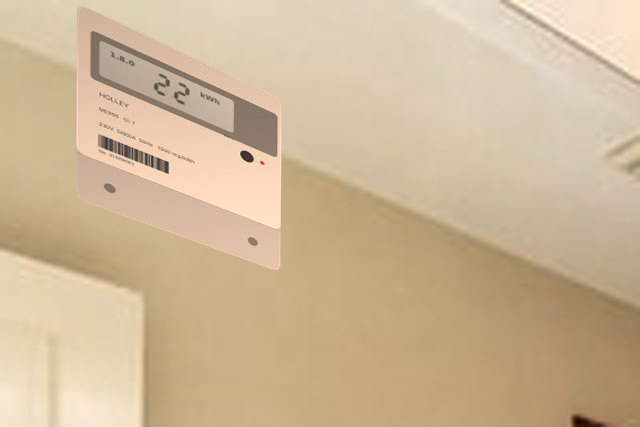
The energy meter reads 22
